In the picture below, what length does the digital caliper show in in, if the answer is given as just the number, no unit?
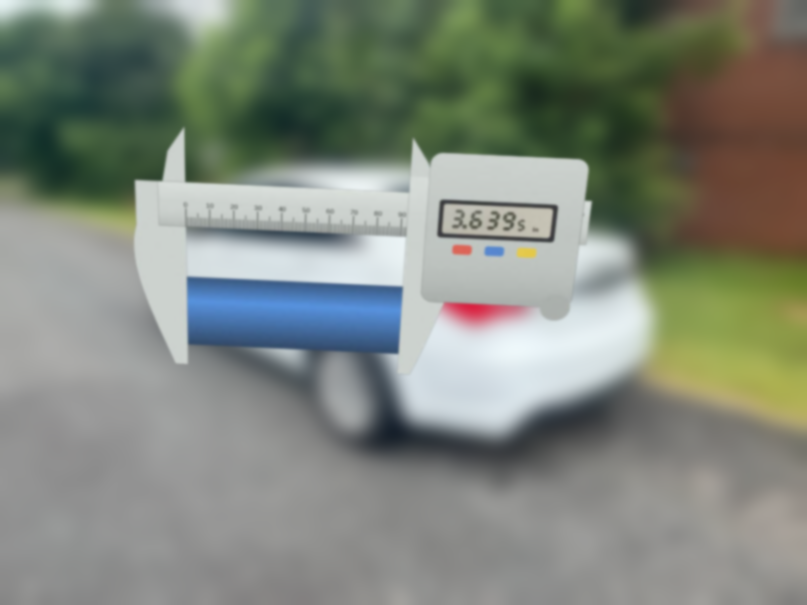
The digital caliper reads 3.6395
